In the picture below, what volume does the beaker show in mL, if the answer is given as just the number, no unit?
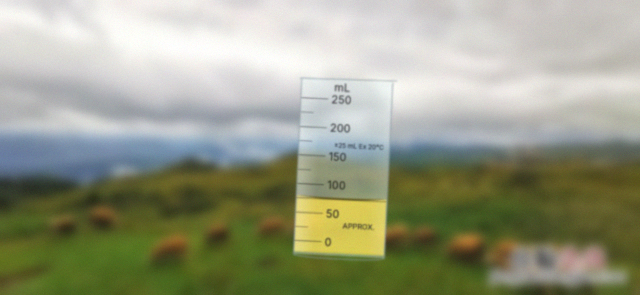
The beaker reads 75
